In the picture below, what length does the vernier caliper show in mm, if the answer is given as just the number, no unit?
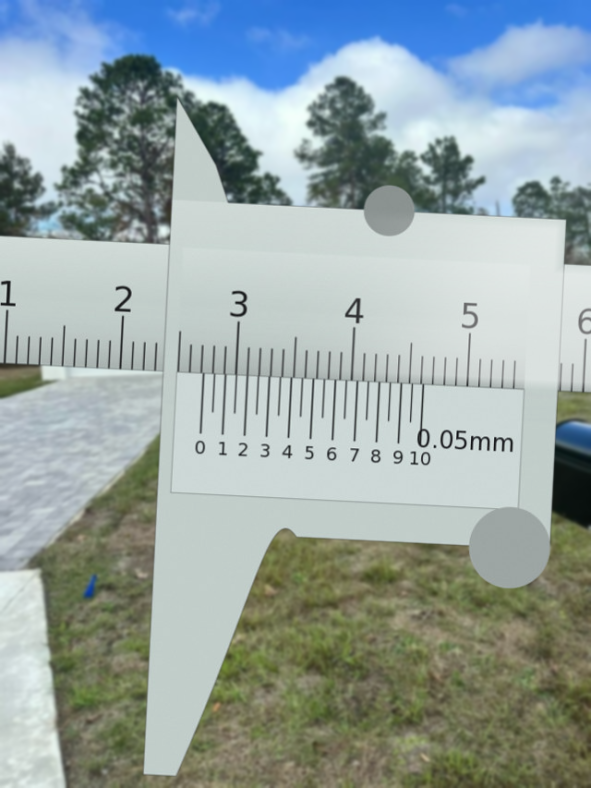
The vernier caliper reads 27.2
